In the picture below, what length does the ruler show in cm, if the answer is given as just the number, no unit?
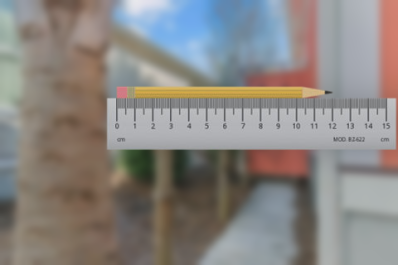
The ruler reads 12
